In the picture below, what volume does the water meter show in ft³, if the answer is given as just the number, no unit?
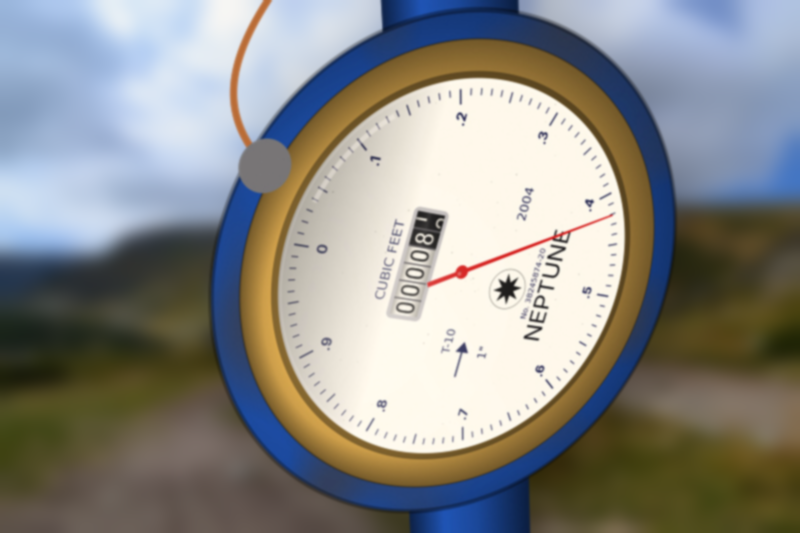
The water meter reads 81.42
